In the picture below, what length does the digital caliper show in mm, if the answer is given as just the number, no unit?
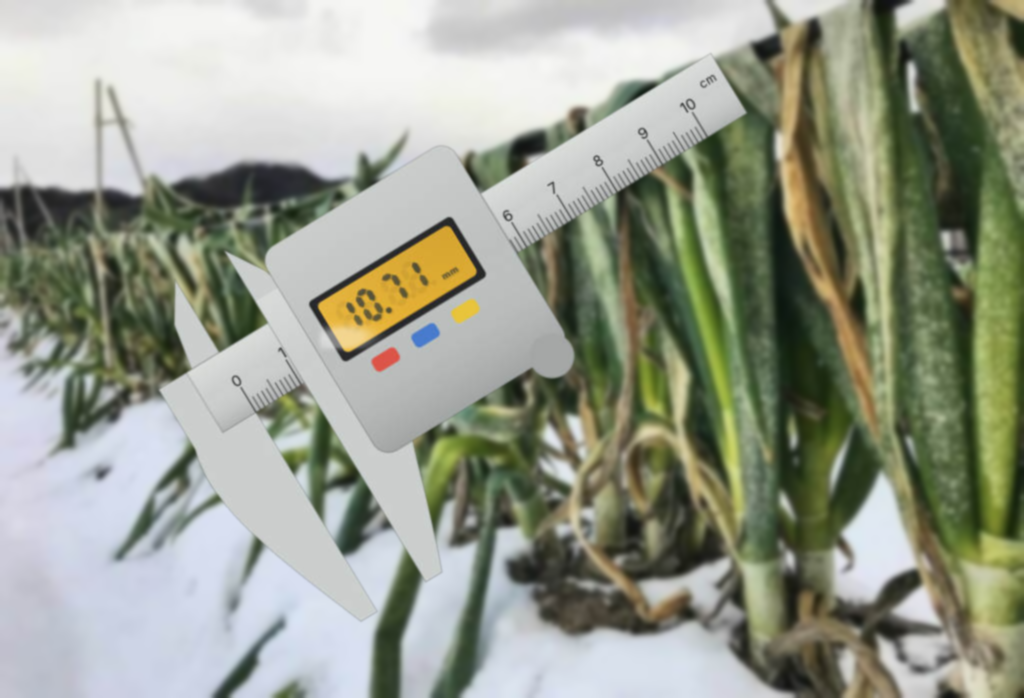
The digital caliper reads 10.71
